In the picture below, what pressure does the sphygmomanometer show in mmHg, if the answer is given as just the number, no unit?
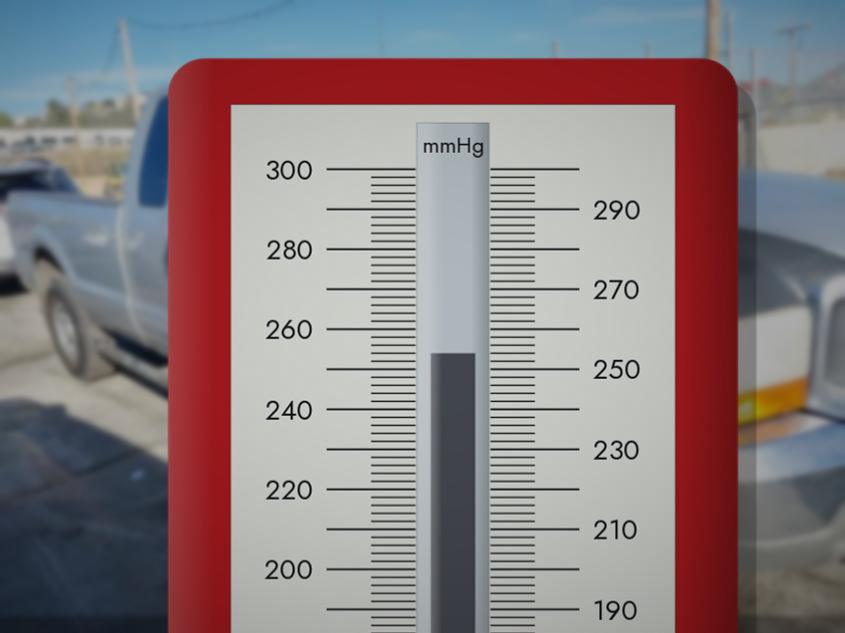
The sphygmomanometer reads 254
